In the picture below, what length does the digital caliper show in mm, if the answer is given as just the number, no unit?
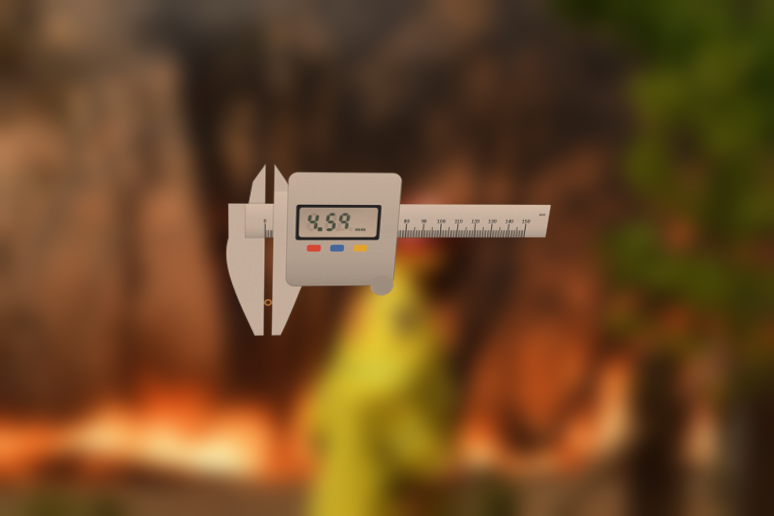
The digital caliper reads 4.59
